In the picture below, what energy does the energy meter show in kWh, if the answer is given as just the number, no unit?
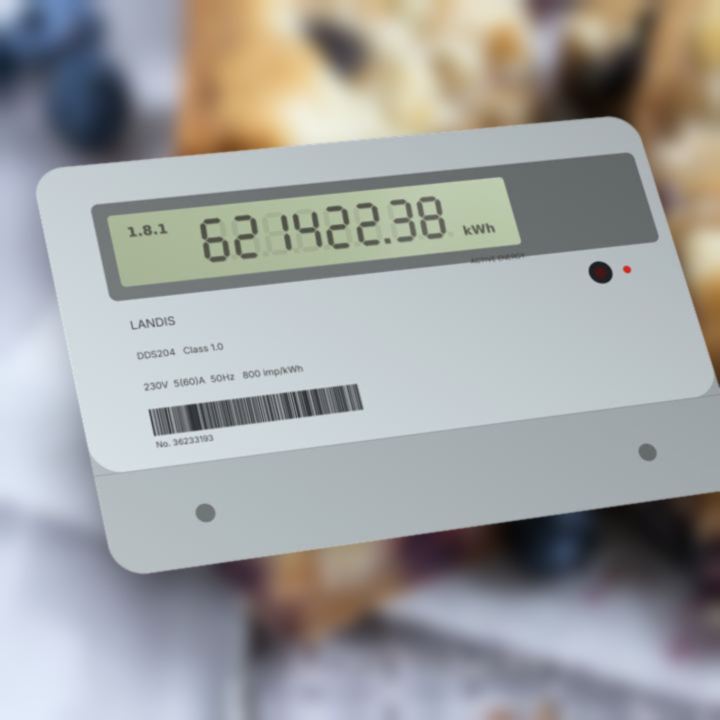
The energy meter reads 621422.38
